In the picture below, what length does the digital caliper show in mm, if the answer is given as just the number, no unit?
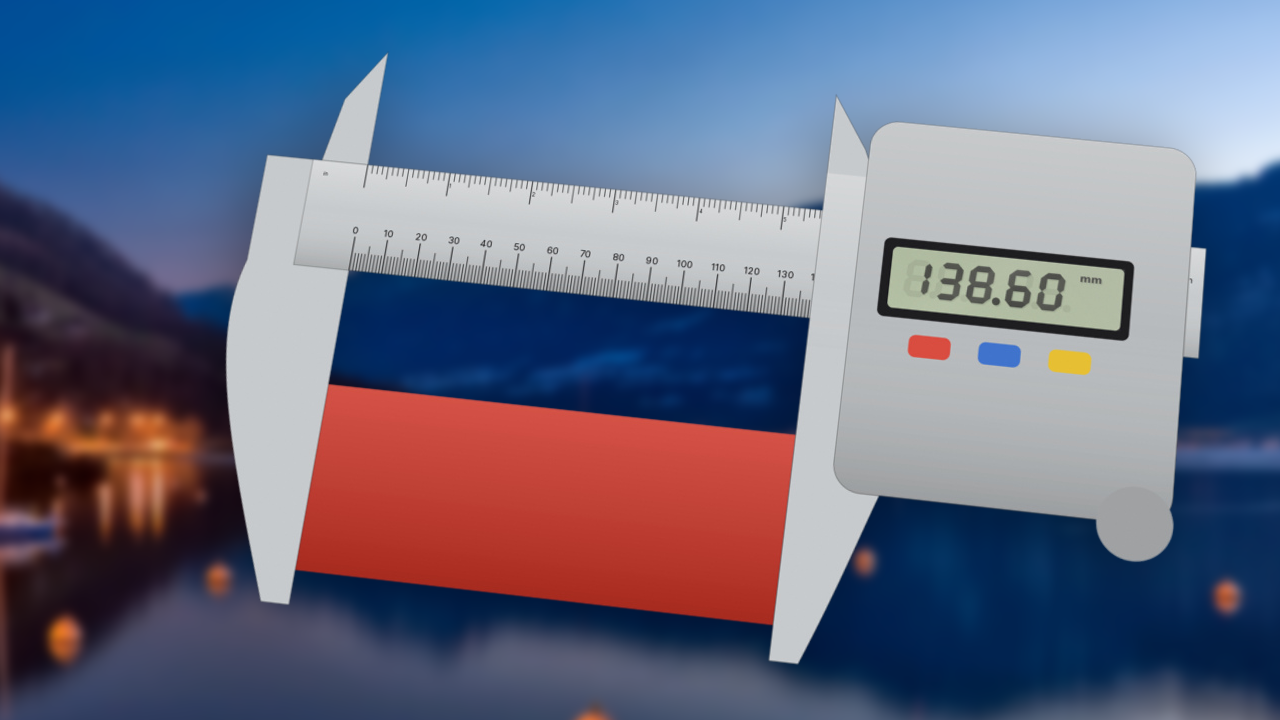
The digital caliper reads 138.60
